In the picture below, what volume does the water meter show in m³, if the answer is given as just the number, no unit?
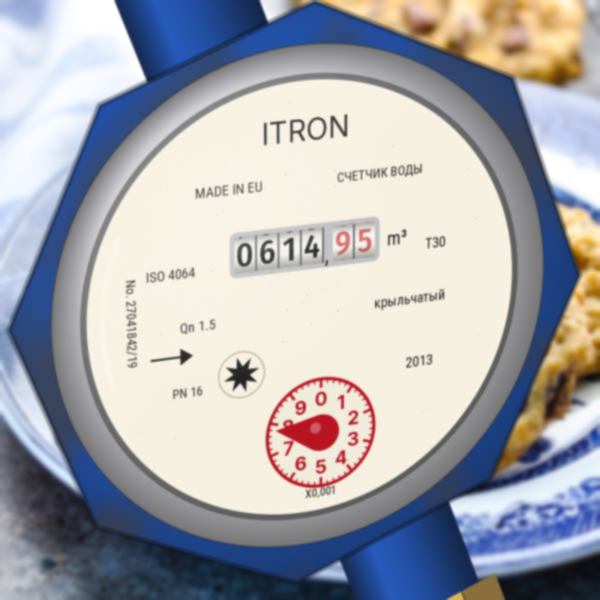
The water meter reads 614.957
